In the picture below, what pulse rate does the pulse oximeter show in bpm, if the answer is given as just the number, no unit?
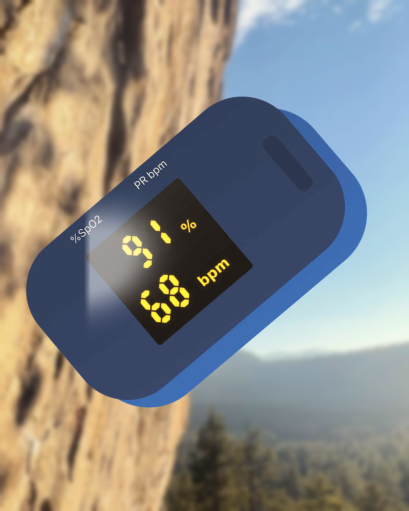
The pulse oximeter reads 68
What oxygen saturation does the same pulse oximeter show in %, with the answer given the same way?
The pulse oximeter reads 91
